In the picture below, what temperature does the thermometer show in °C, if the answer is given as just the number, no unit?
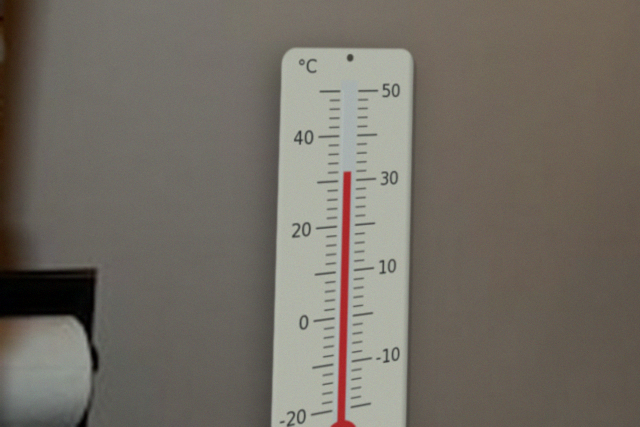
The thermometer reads 32
